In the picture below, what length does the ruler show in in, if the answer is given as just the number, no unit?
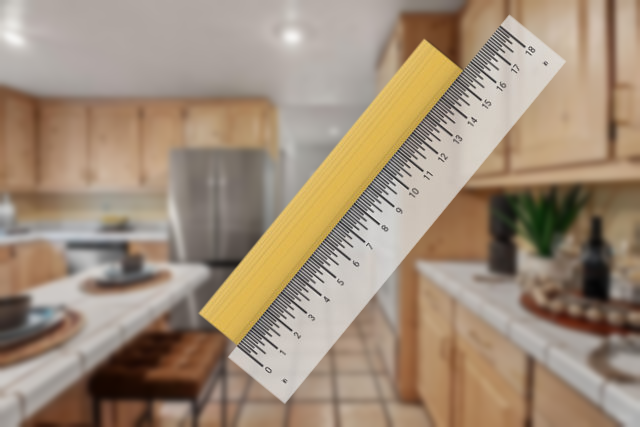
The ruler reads 15.5
